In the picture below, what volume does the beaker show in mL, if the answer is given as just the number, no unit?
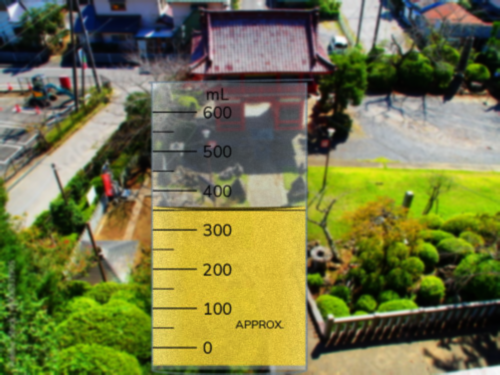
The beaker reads 350
